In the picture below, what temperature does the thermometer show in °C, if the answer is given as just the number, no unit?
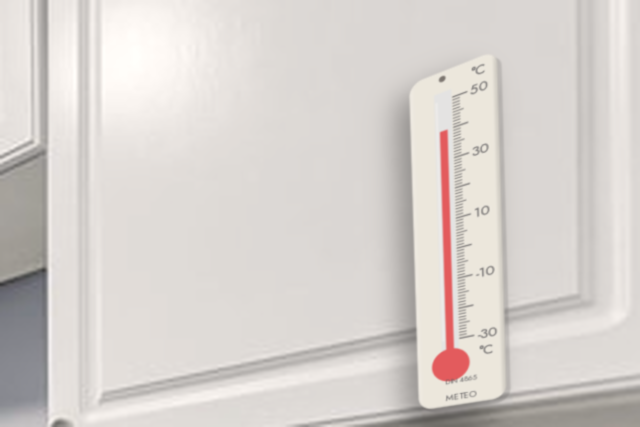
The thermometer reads 40
